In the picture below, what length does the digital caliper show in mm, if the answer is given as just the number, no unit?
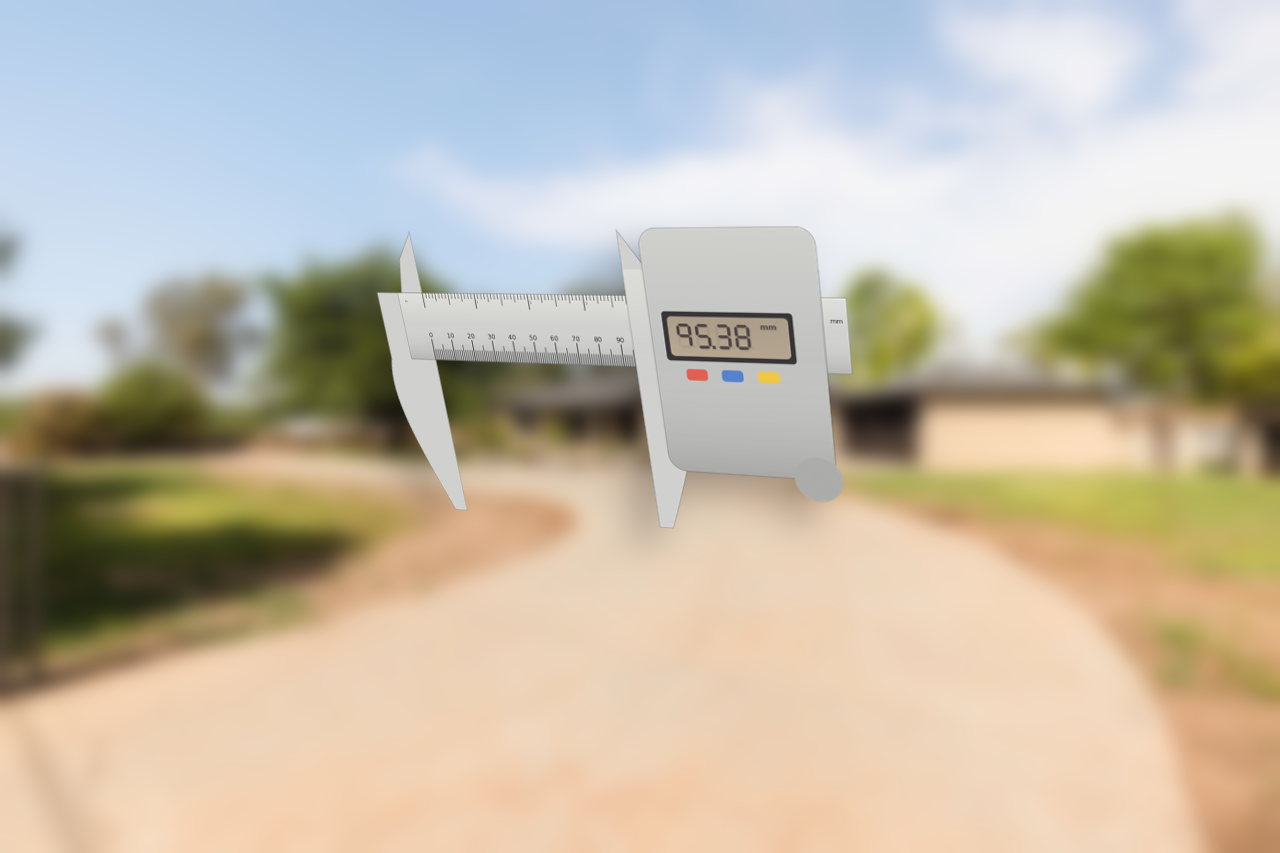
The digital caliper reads 95.38
